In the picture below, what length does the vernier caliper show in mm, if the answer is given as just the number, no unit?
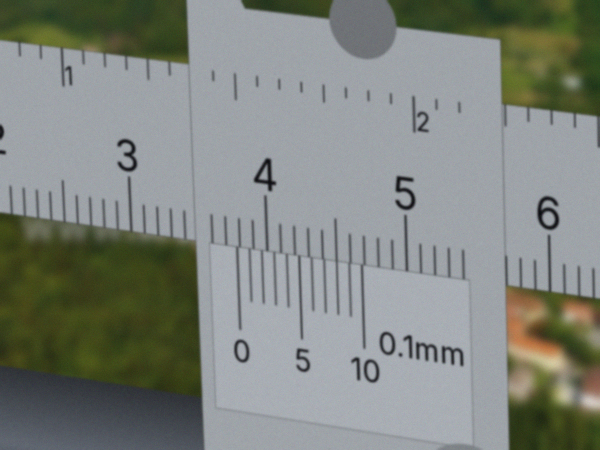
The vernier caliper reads 37.8
